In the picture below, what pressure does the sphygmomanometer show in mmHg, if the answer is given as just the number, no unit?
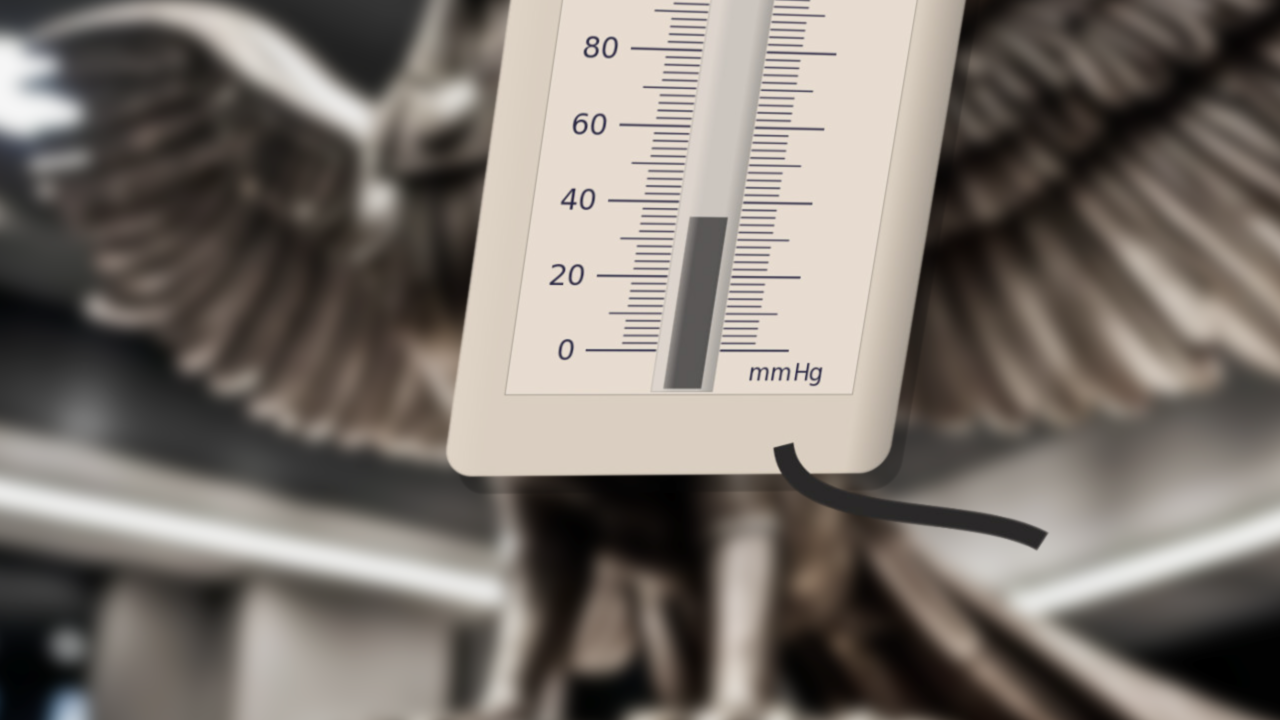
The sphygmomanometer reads 36
